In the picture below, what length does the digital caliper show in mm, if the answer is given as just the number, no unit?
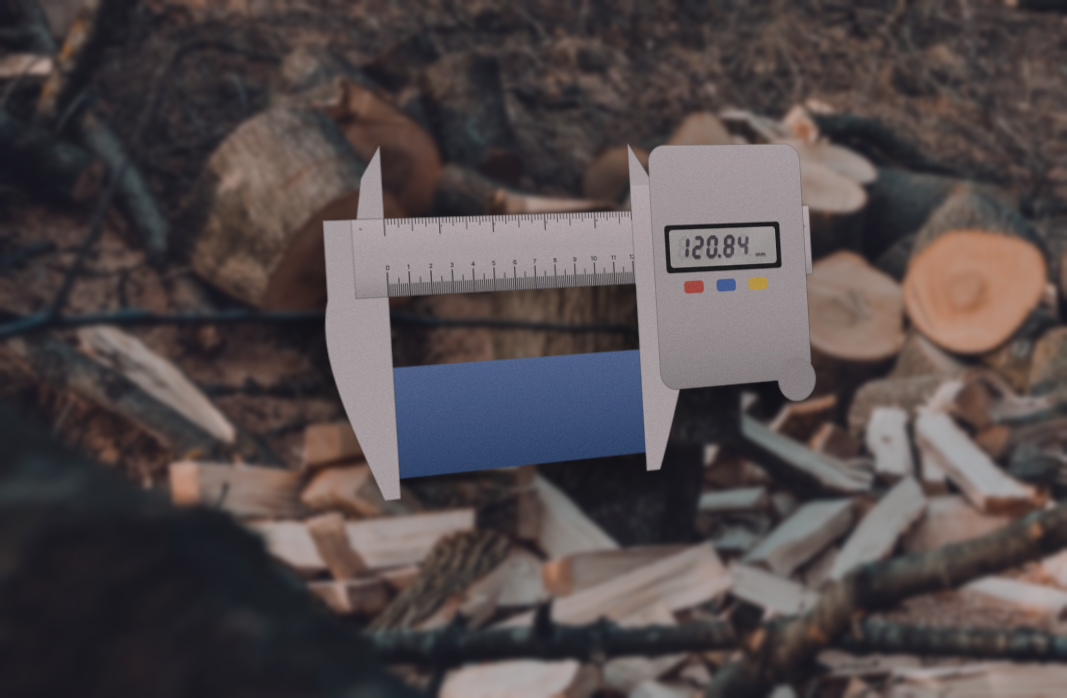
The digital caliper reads 120.84
